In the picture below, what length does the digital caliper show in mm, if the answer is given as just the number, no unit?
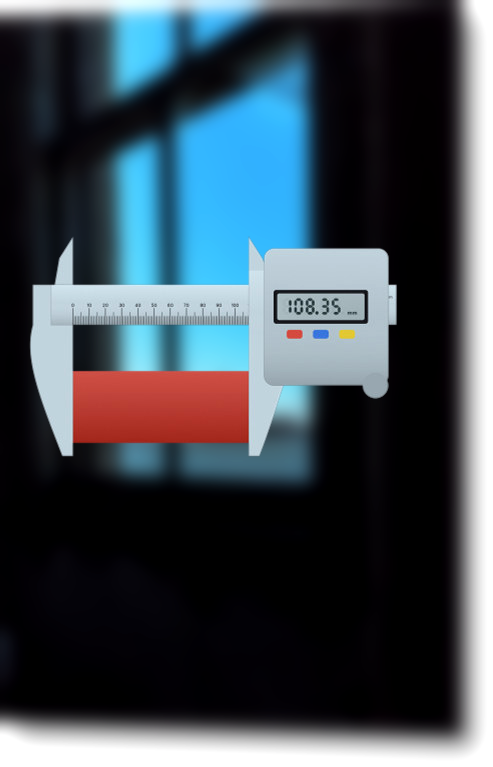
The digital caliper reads 108.35
